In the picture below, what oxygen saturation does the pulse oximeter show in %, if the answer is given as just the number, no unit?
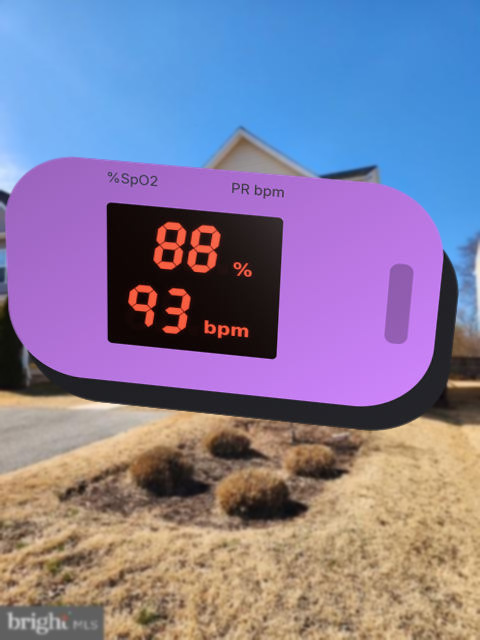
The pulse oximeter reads 88
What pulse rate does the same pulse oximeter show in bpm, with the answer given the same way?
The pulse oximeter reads 93
